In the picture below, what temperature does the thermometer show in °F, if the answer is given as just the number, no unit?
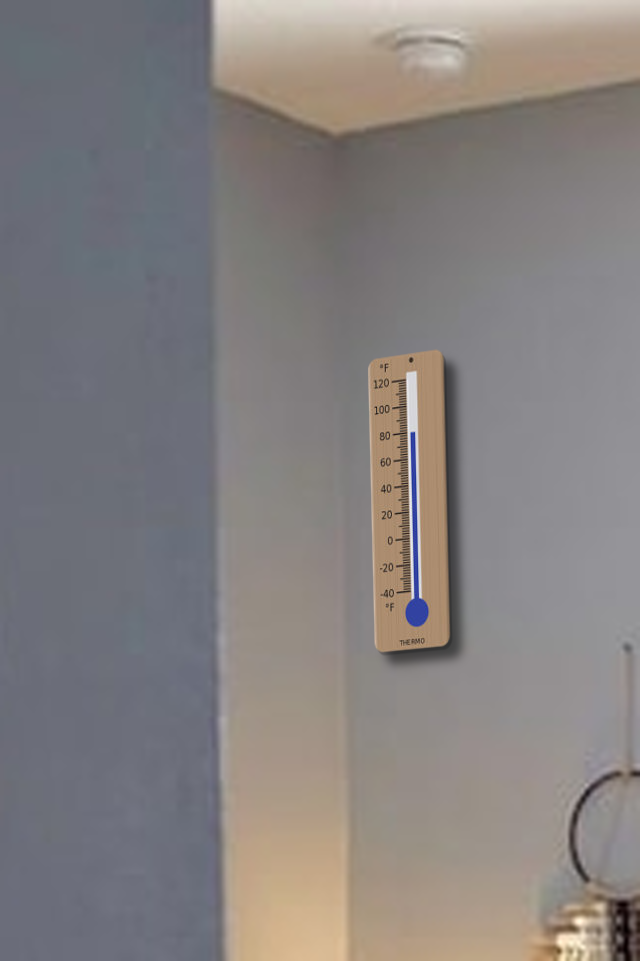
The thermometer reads 80
